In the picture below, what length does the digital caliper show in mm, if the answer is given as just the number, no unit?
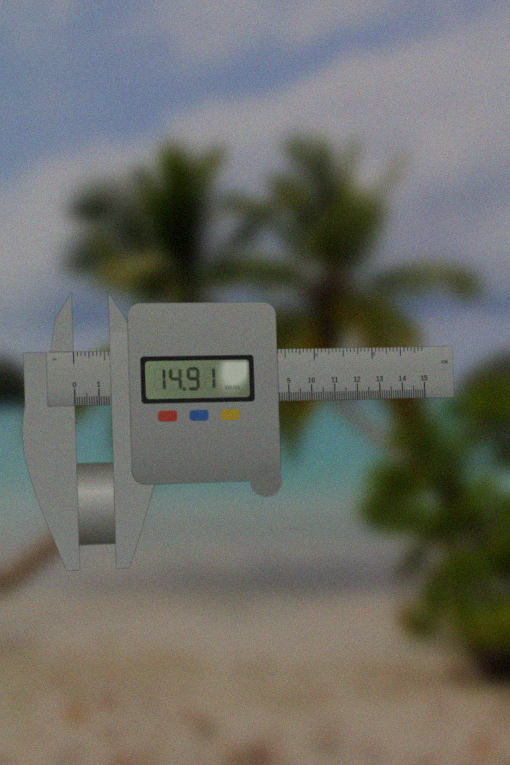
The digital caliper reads 14.91
